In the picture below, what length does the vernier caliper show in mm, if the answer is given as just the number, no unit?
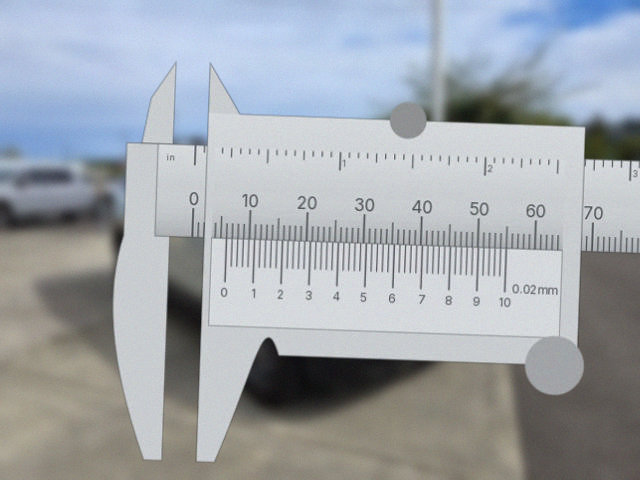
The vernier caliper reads 6.0
